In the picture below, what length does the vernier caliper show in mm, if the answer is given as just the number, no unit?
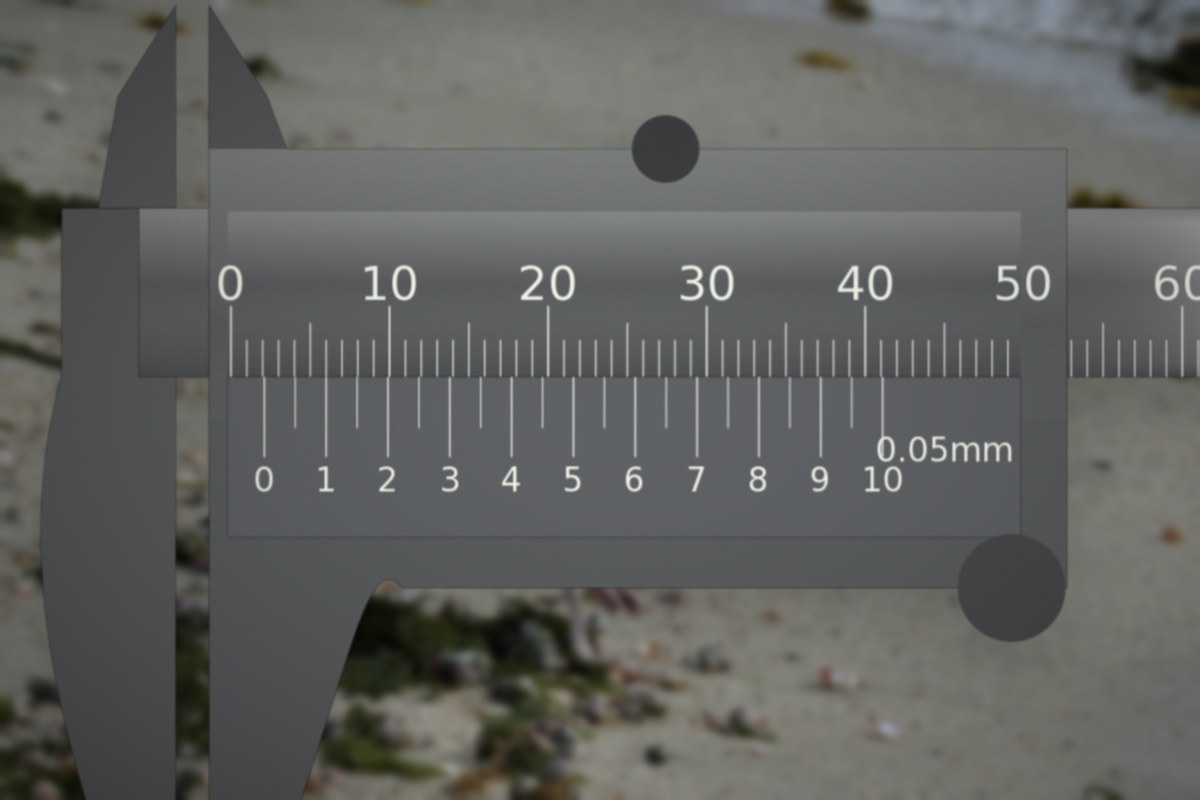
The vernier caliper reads 2.1
